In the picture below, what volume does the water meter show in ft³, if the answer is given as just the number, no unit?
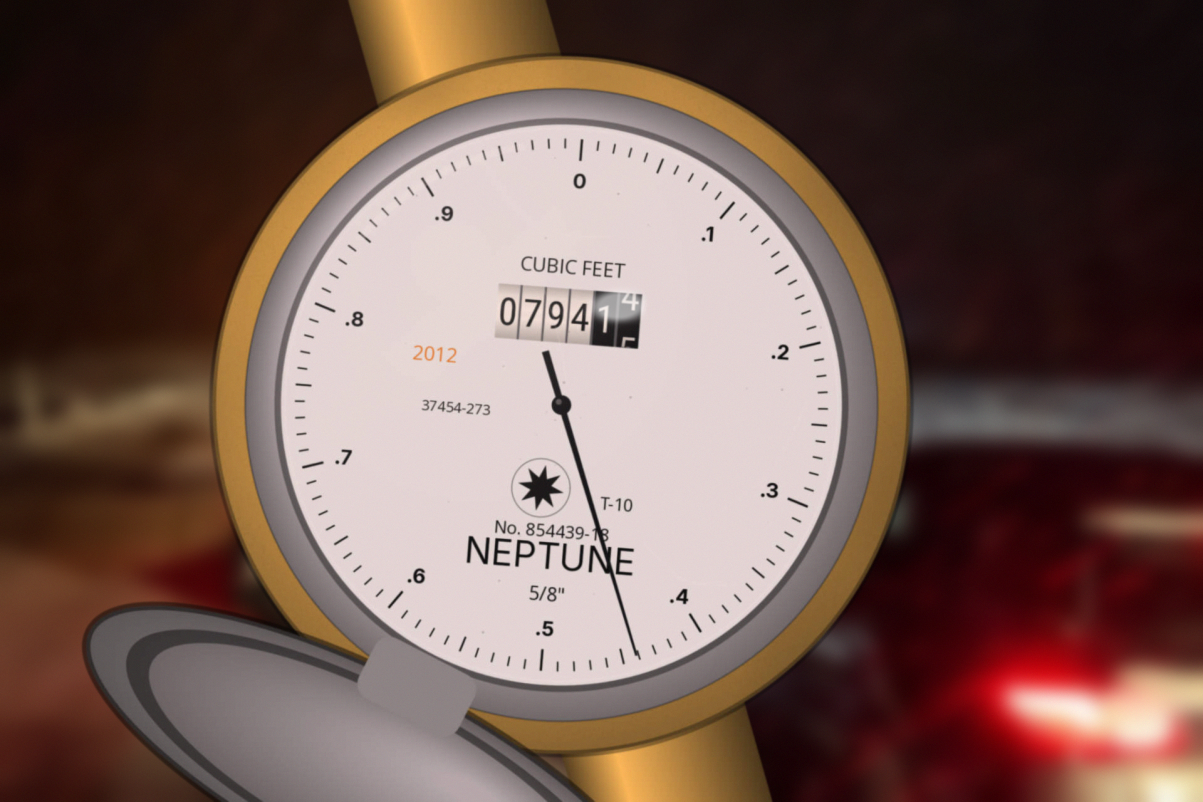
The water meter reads 79414.44
